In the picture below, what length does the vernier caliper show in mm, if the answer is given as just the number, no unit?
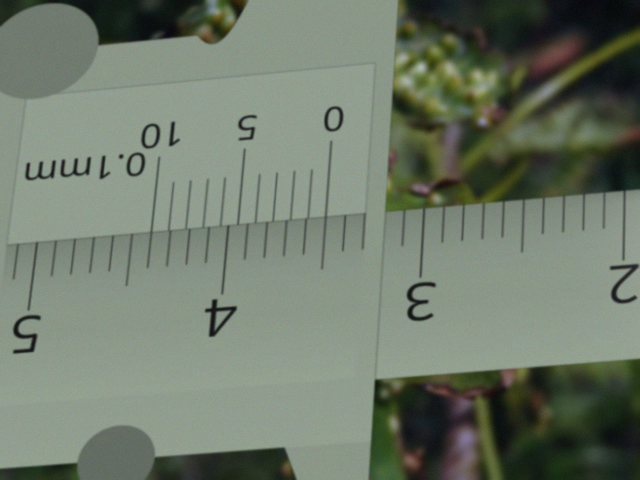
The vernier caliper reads 35.0
